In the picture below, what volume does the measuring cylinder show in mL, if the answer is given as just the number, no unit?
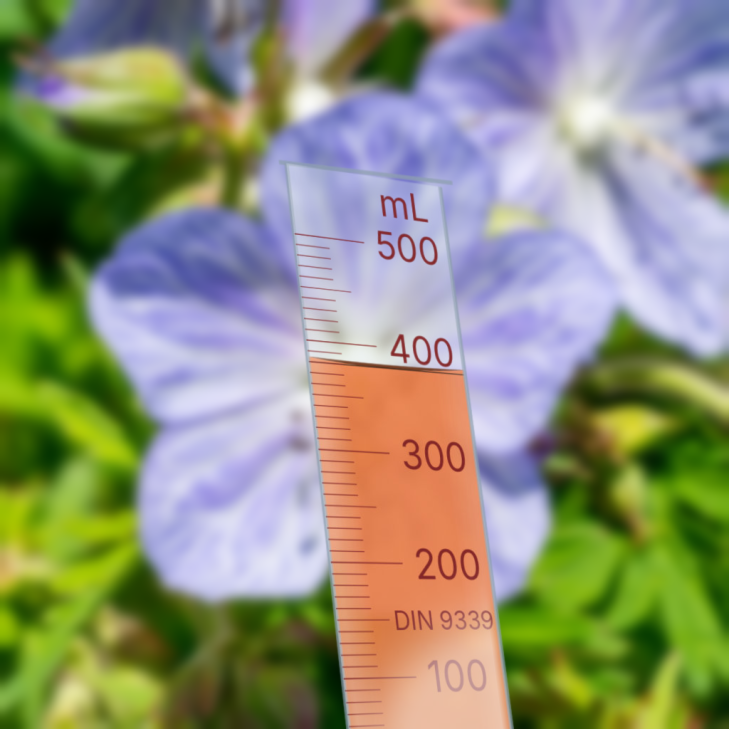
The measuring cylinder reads 380
